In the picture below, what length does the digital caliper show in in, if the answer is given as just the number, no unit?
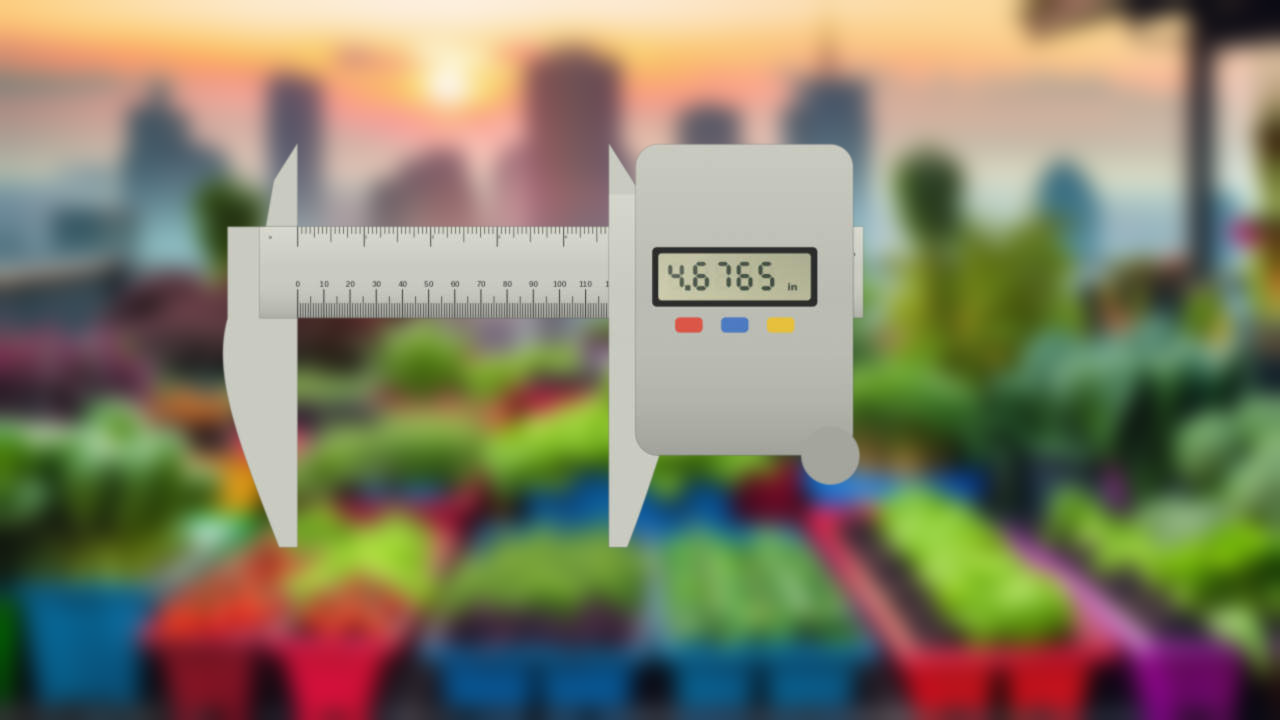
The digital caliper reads 4.6765
